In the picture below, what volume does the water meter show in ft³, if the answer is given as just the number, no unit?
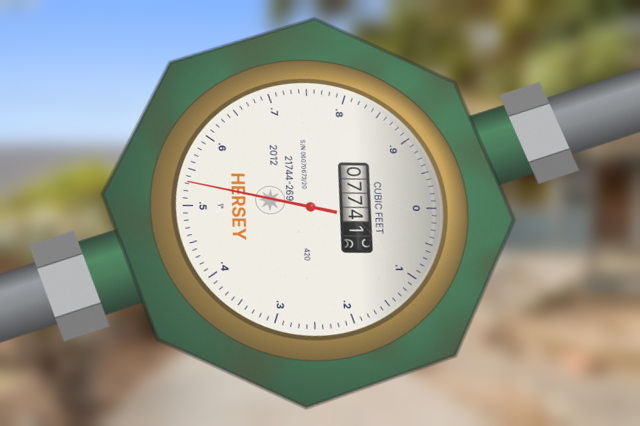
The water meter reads 77415.53
